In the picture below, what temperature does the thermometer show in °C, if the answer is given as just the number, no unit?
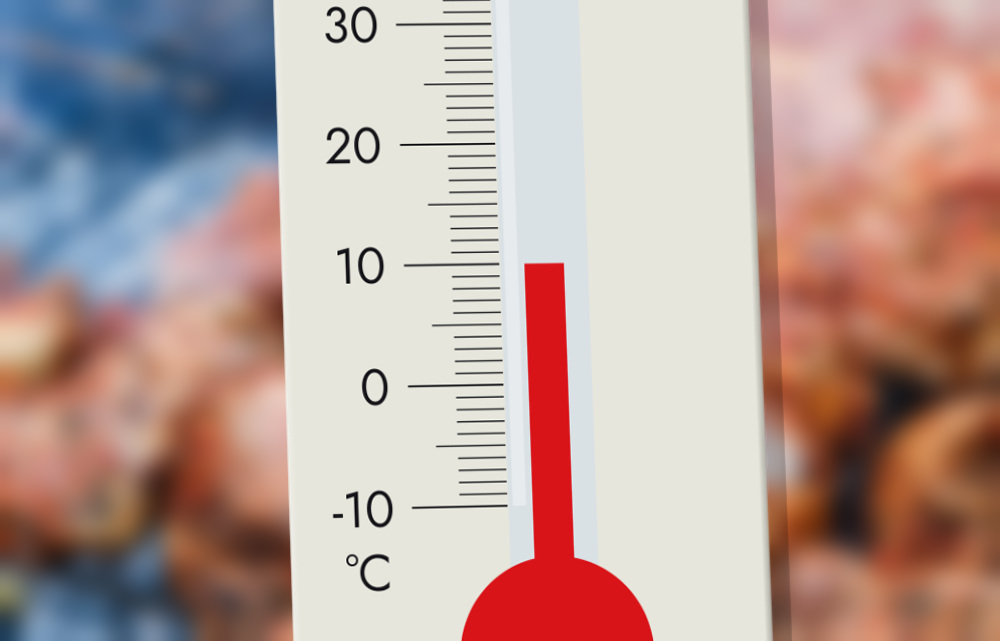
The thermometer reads 10
